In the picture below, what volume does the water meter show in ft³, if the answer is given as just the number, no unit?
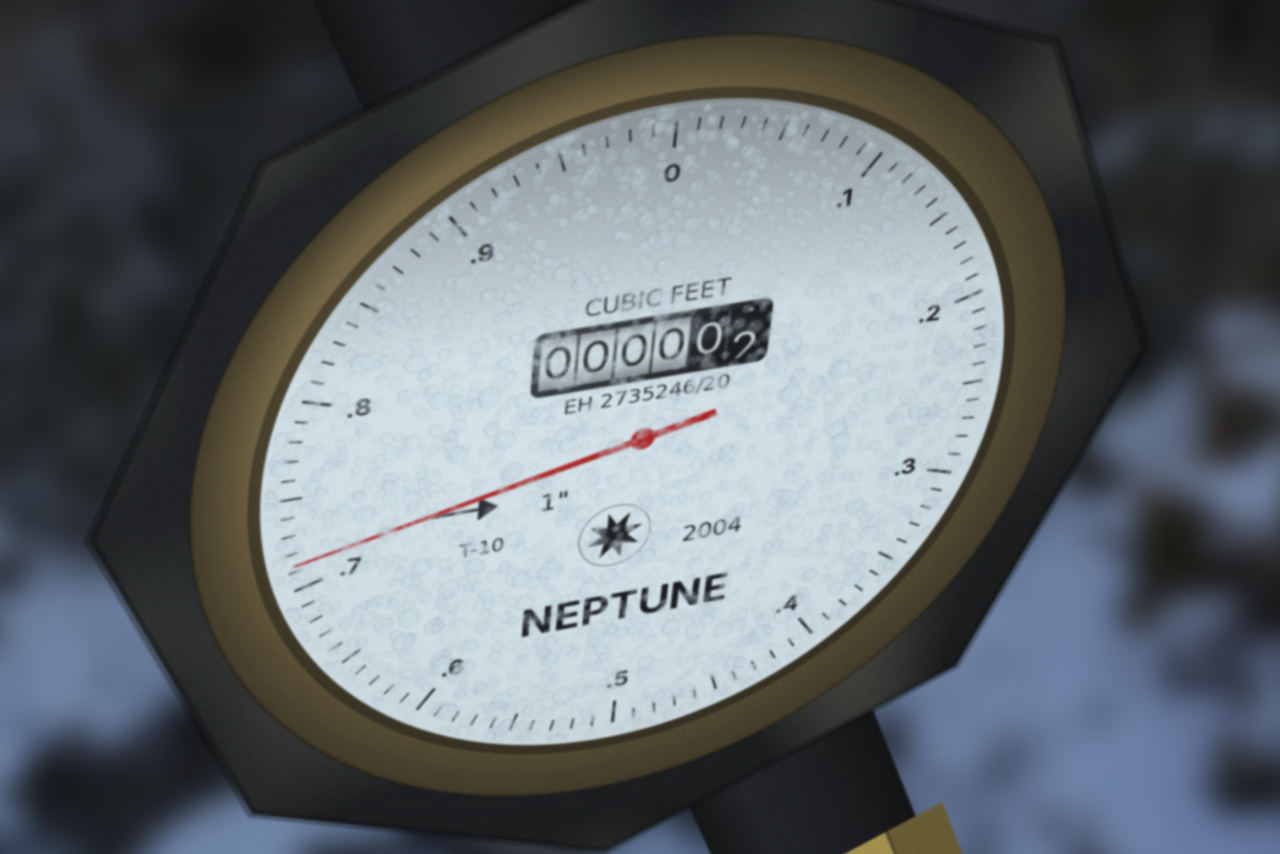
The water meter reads 1.71
